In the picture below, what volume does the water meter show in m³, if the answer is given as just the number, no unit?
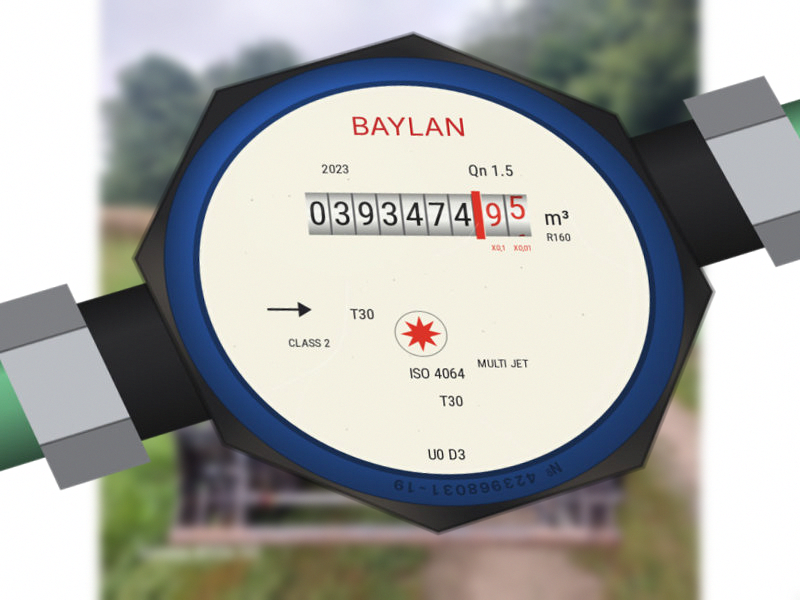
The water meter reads 393474.95
